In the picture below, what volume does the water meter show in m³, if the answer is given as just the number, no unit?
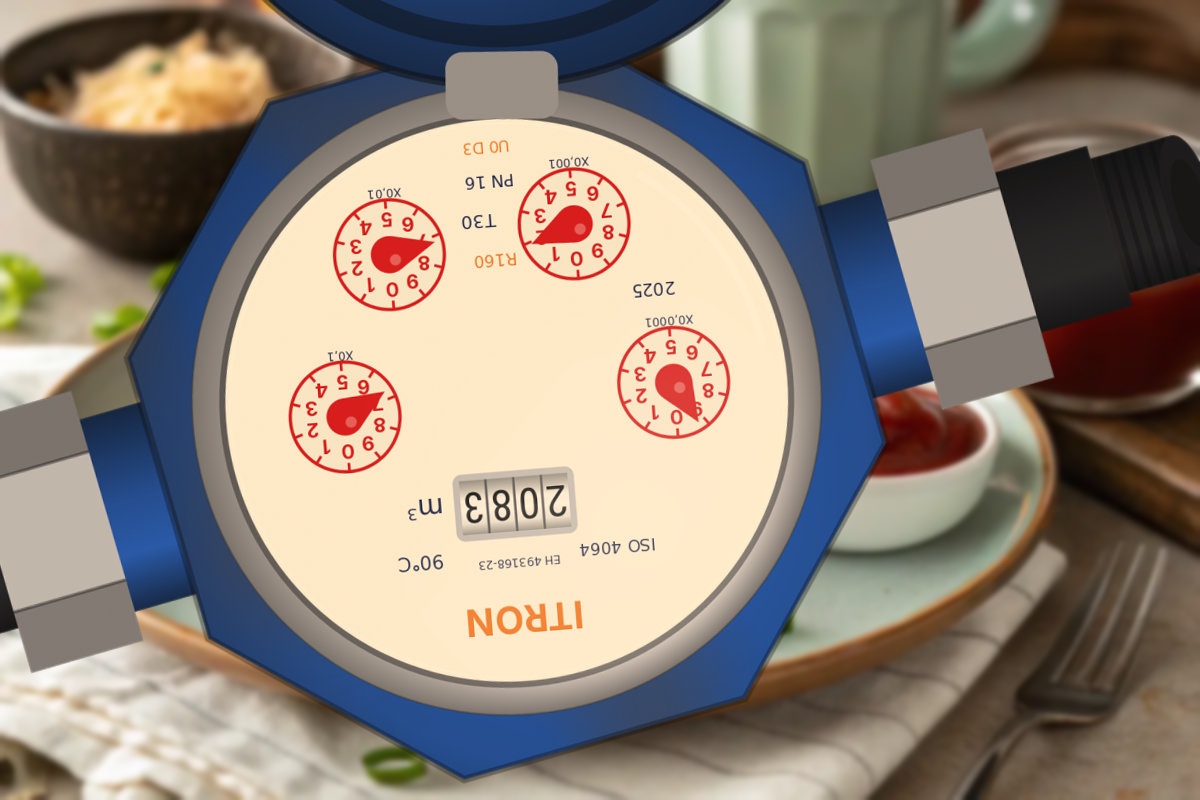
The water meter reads 2083.6719
